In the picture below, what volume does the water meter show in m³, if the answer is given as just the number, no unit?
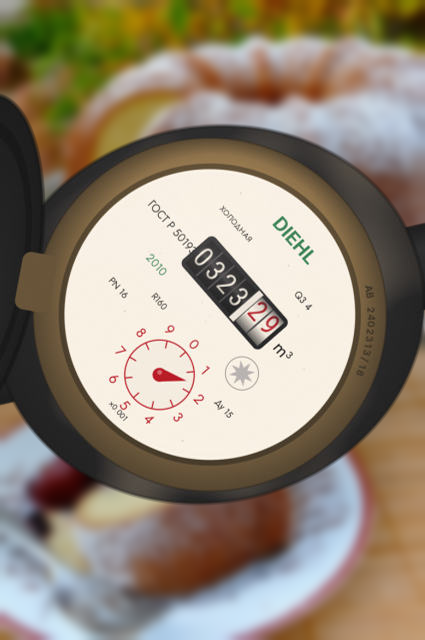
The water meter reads 323.291
